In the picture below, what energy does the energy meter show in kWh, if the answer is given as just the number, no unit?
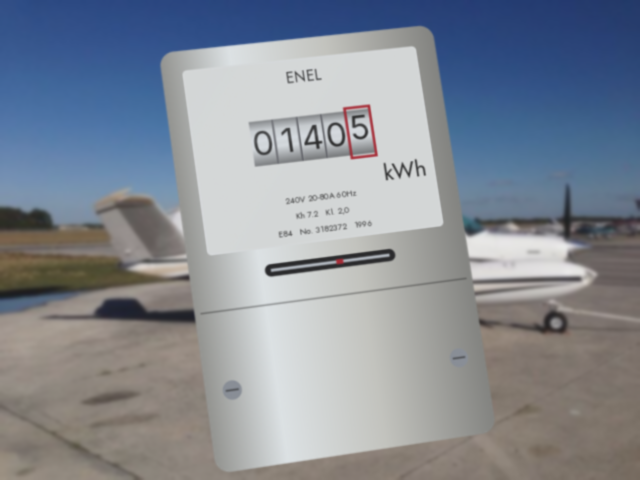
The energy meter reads 140.5
